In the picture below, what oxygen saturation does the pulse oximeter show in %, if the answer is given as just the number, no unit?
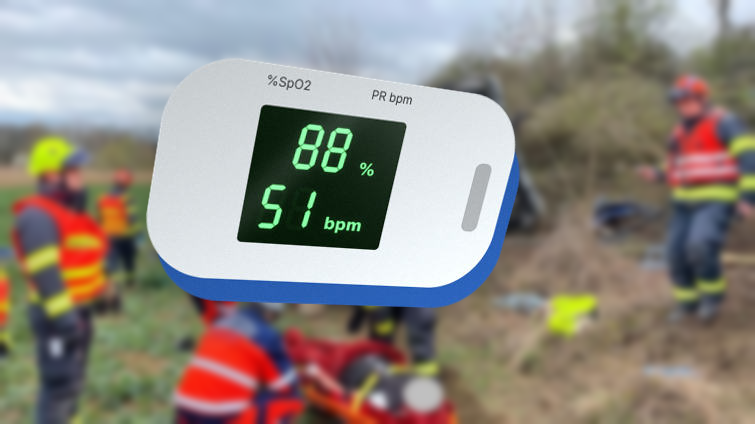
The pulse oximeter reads 88
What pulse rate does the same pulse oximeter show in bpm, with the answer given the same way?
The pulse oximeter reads 51
